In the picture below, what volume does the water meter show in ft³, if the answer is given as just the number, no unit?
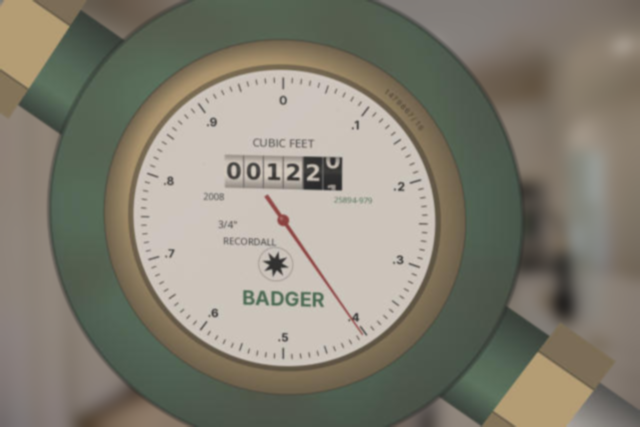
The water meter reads 1220.40
